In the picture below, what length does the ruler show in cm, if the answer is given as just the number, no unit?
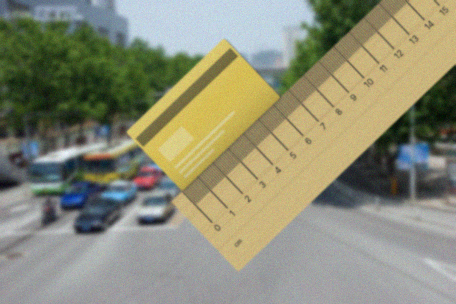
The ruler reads 6.5
